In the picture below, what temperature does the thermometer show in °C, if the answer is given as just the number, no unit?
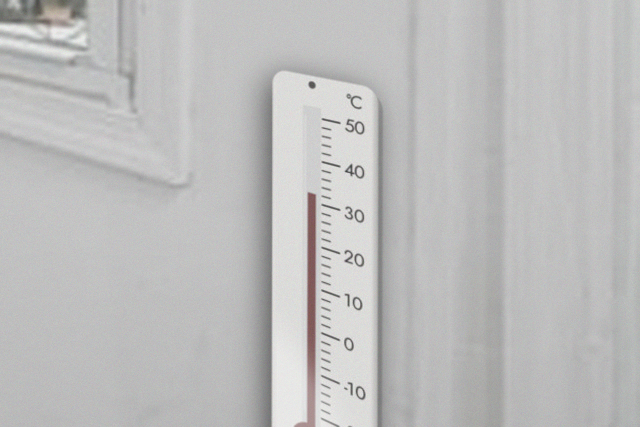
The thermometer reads 32
